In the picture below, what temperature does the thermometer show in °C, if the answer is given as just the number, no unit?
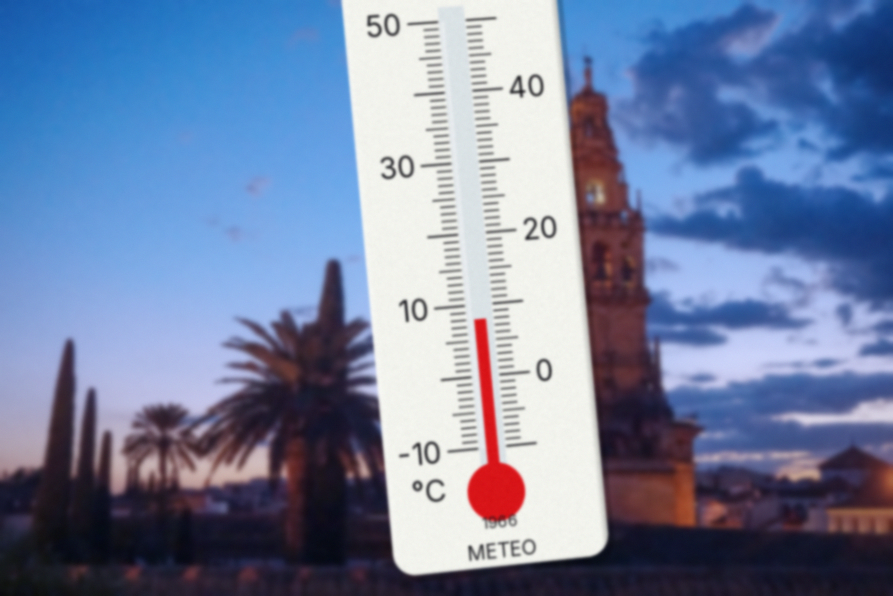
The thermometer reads 8
